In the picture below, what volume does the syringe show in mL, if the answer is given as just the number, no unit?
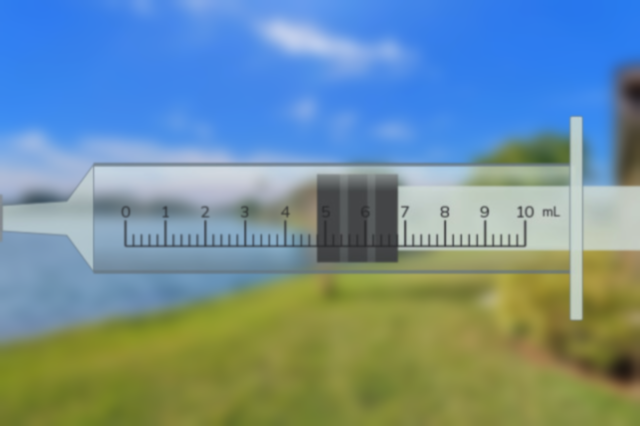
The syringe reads 4.8
